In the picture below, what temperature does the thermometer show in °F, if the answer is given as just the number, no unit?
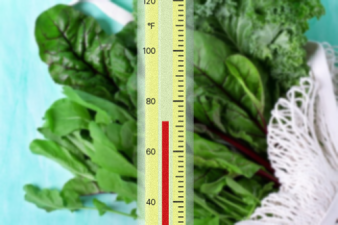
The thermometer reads 72
